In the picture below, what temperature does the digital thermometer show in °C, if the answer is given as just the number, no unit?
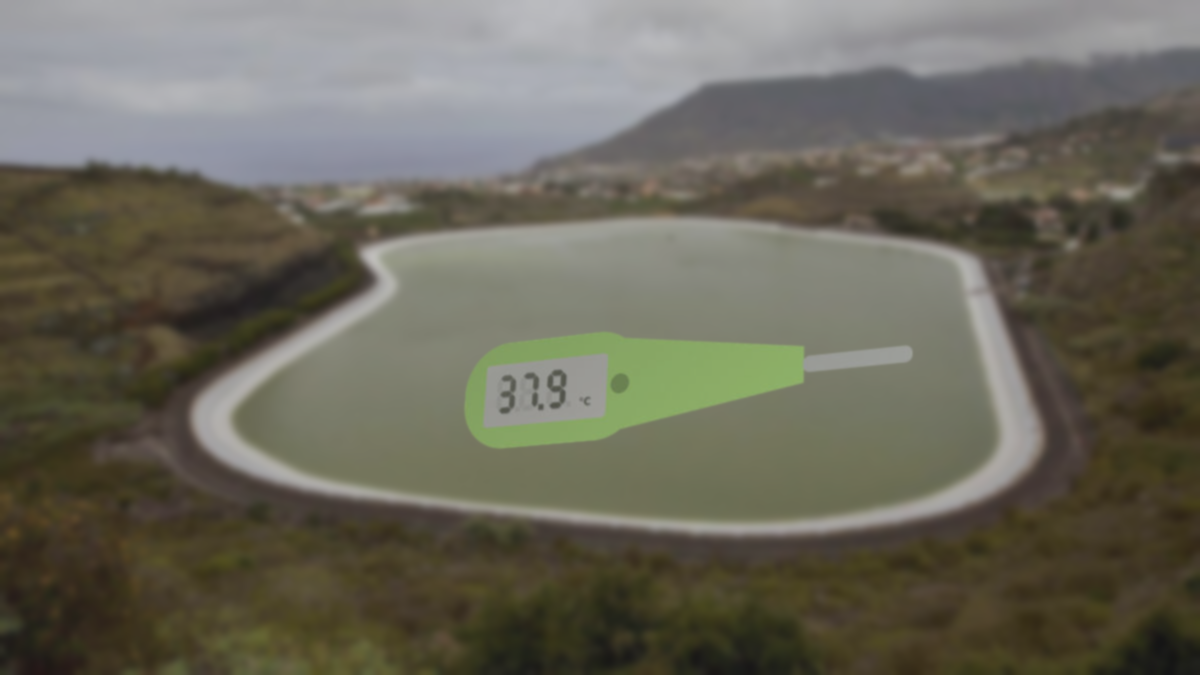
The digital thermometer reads 37.9
